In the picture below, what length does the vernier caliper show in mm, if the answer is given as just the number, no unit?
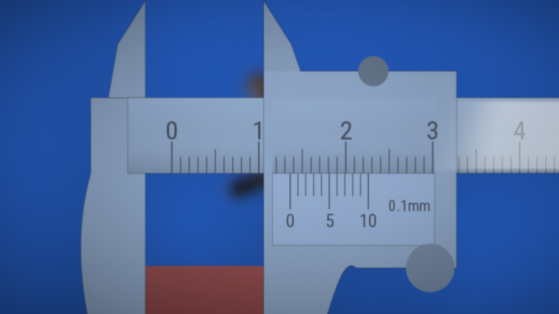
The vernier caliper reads 13.6
